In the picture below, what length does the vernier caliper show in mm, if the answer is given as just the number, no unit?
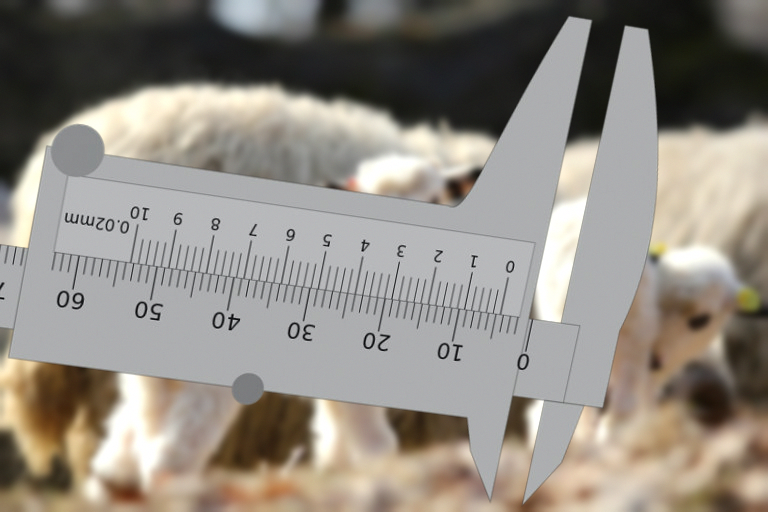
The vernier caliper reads 4.4
